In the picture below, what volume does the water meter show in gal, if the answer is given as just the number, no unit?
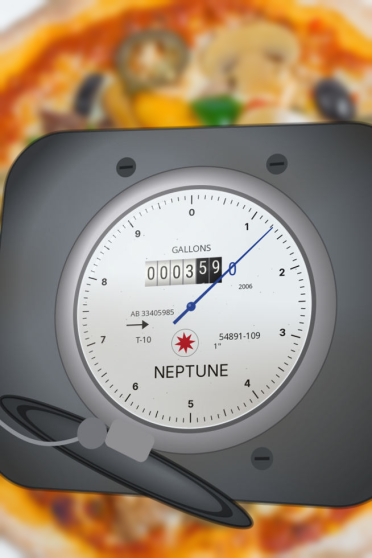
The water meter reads 3591.3
